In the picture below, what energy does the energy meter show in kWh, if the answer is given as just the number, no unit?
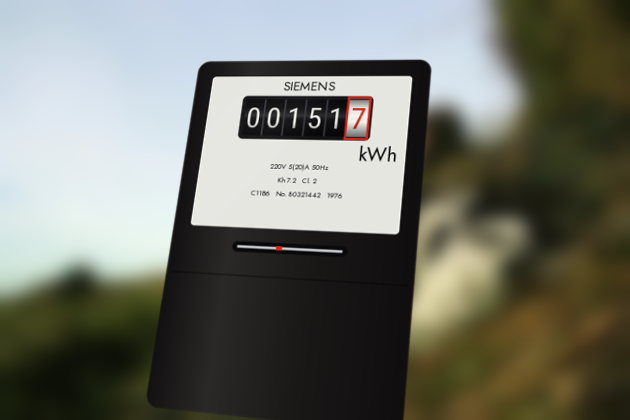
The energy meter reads 151.7
